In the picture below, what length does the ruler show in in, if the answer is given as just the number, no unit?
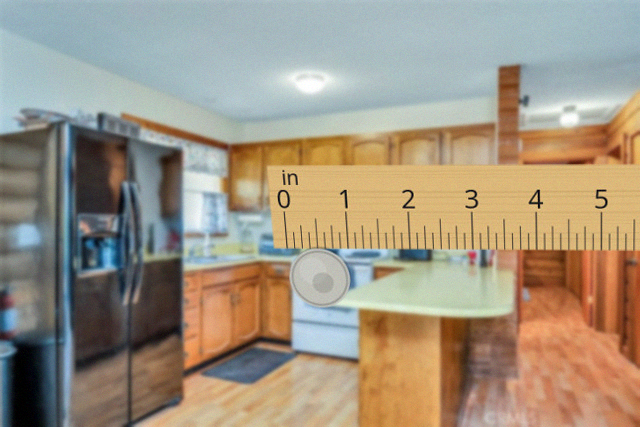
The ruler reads 1
